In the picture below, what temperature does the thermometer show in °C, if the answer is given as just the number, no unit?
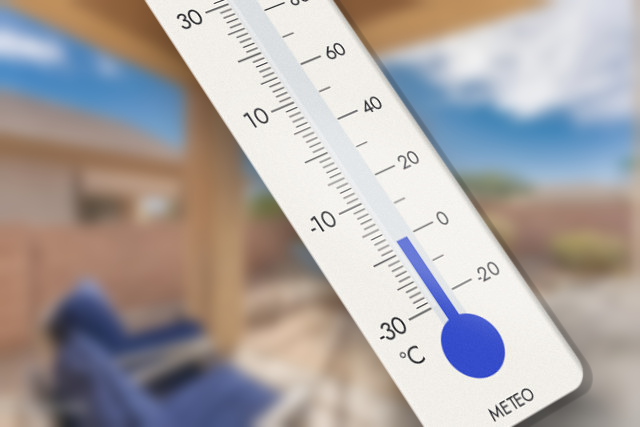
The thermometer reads -18
